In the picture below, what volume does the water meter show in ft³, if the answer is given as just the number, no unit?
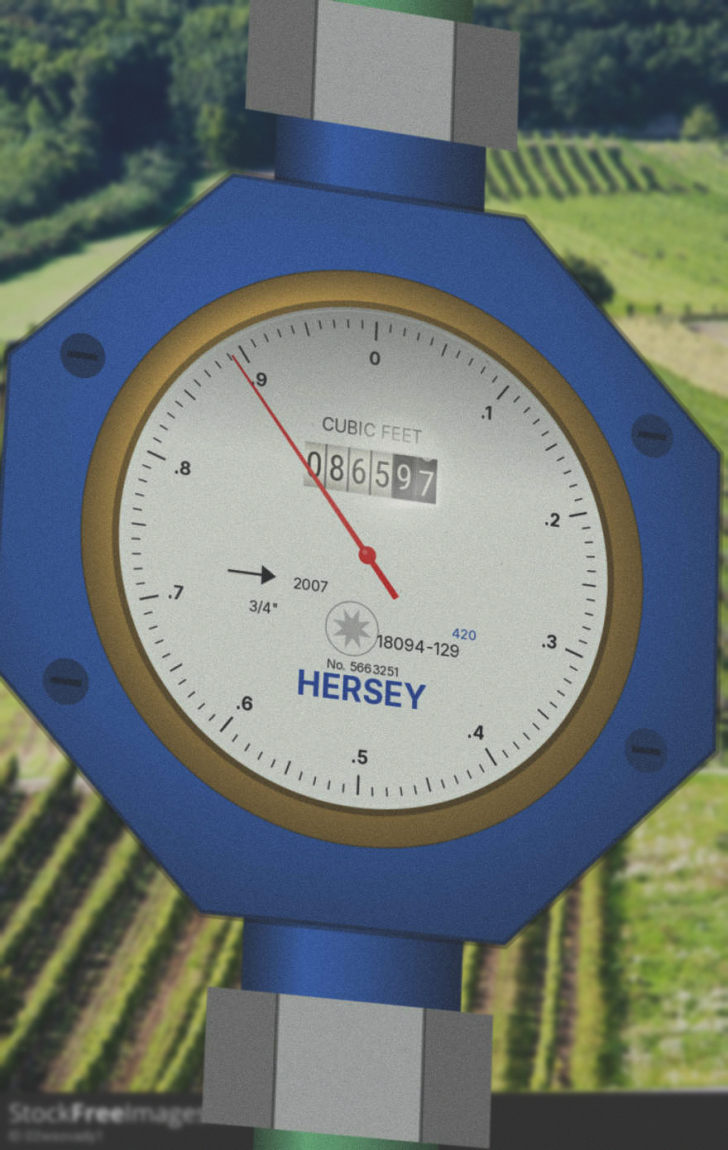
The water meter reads 86596.89
